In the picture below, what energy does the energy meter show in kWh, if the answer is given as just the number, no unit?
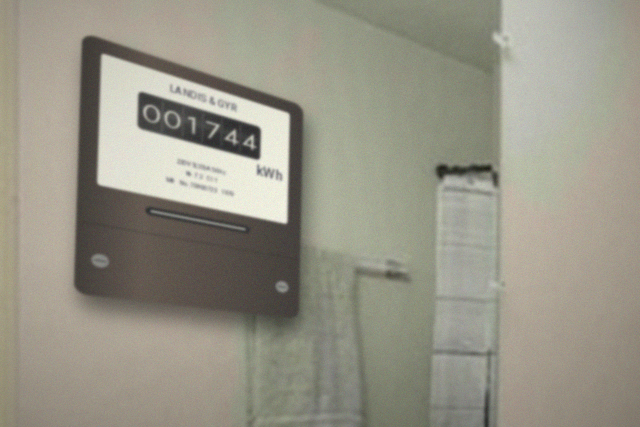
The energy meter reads 1744
